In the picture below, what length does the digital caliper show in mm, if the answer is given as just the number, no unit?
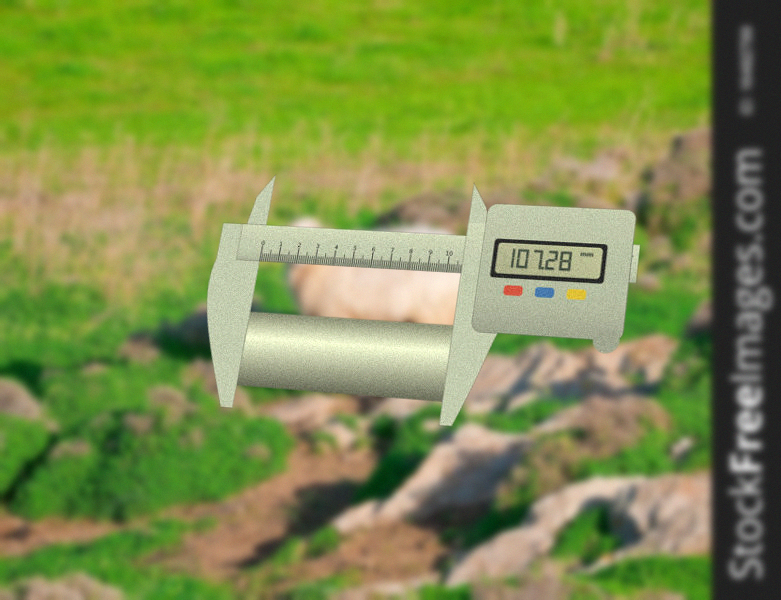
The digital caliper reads 107.28
